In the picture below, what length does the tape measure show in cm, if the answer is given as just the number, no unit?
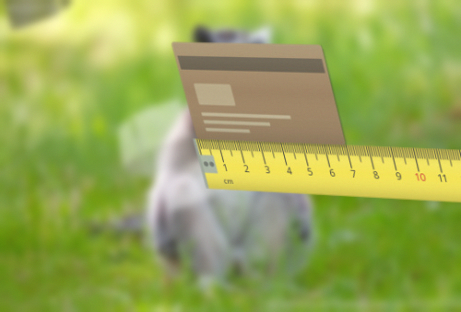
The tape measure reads 7
